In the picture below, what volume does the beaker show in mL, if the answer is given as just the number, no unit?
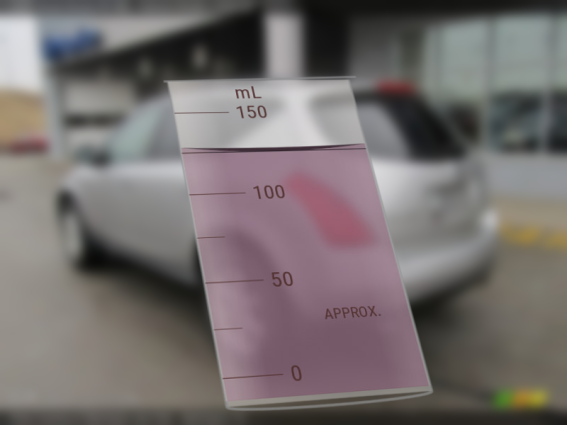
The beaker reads 125
